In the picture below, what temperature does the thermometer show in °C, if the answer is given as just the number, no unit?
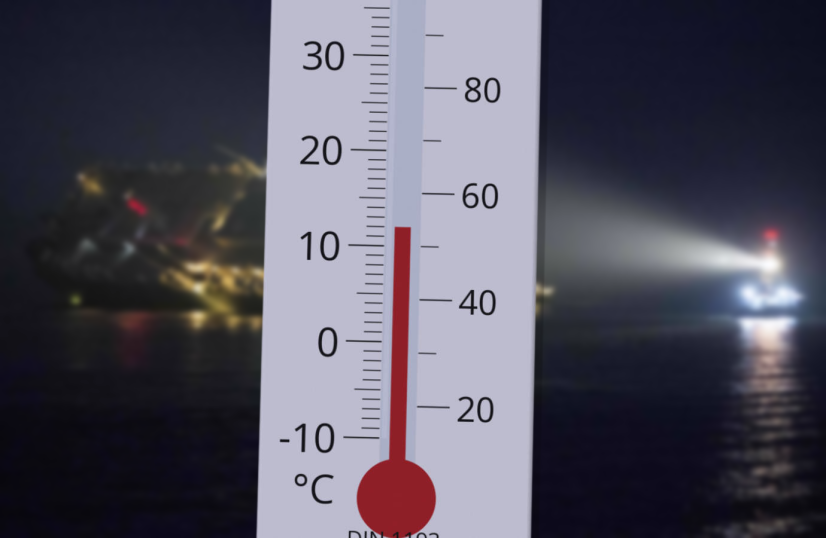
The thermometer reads 12
